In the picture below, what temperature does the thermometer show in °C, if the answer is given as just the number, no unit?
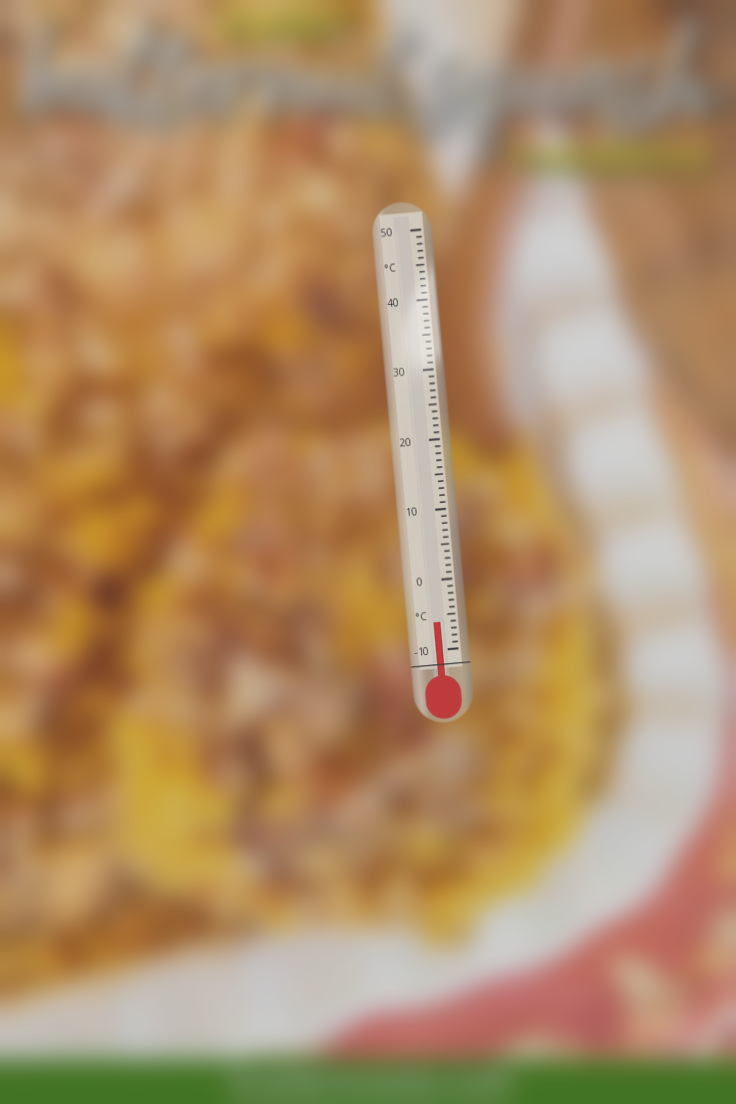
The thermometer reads -6
